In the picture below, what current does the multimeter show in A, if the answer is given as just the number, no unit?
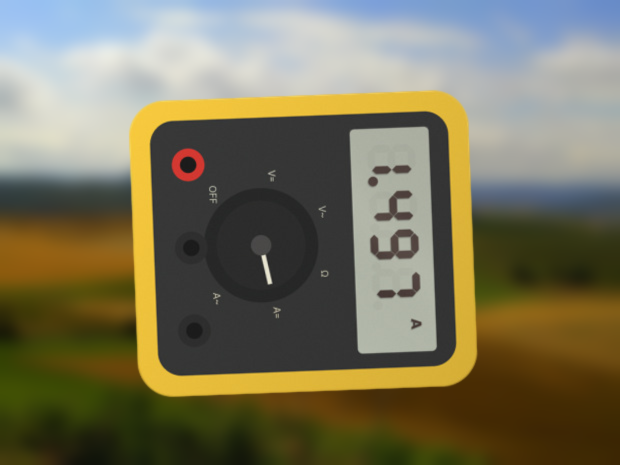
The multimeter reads 1.497
